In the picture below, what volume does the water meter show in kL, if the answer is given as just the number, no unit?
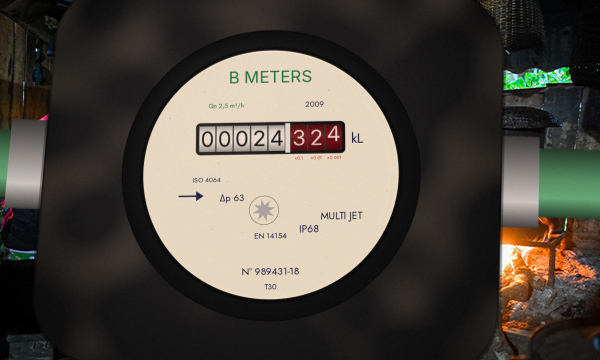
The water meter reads 24.324
